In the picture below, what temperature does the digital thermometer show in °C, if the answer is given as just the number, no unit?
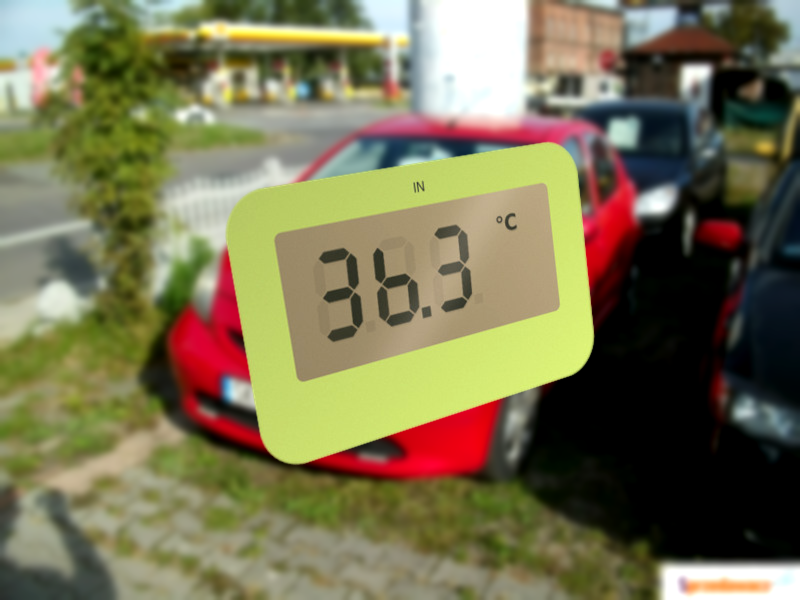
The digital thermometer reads 36.3
